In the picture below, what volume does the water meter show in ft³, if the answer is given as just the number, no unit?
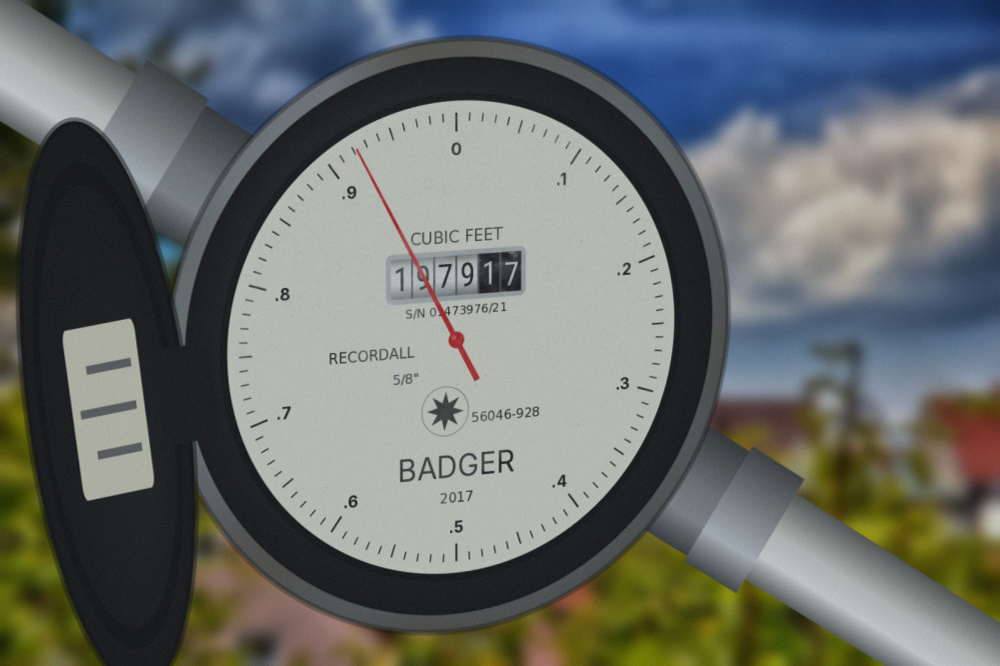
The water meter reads 197916.92
